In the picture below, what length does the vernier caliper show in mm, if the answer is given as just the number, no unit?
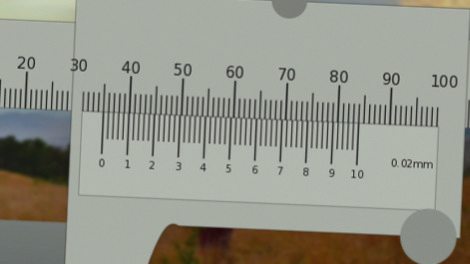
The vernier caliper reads 35.0
